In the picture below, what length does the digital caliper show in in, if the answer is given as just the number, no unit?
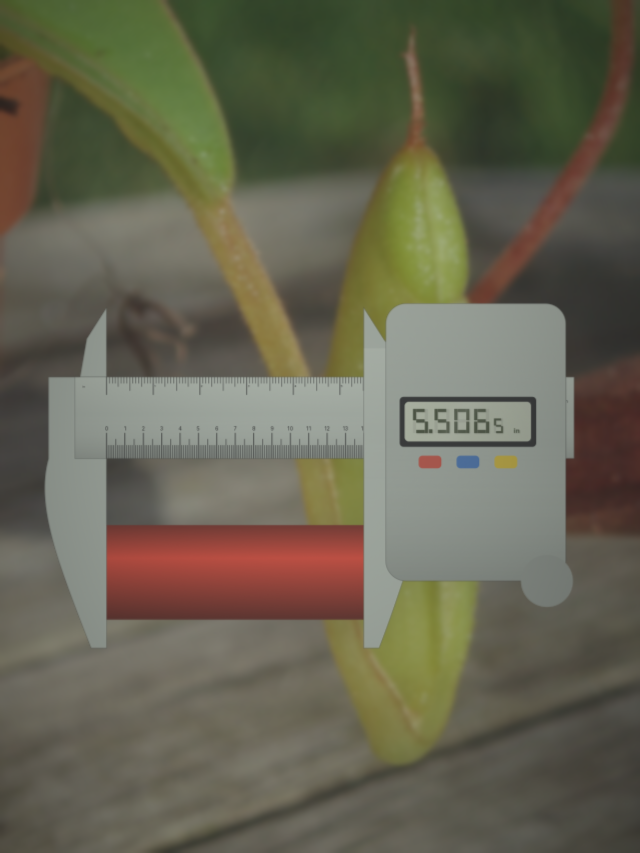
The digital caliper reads 5.5065
